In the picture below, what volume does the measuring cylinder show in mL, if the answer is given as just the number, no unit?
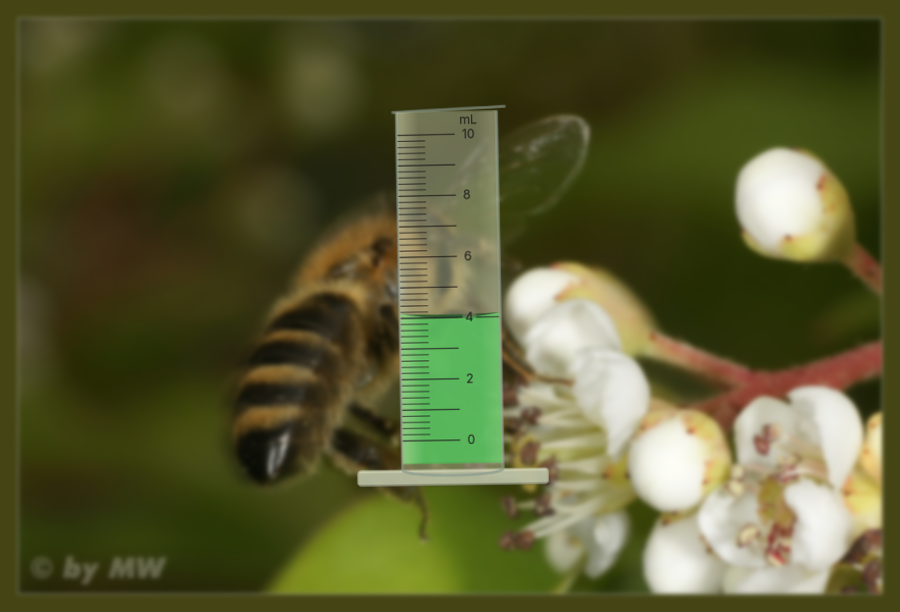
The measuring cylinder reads 4
